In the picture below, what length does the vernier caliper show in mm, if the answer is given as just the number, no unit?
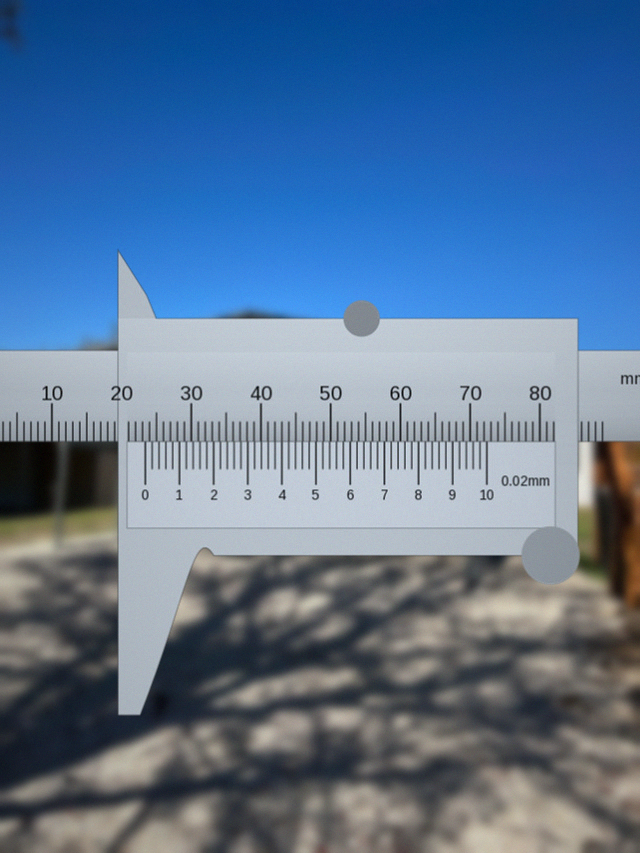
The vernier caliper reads 23.4
